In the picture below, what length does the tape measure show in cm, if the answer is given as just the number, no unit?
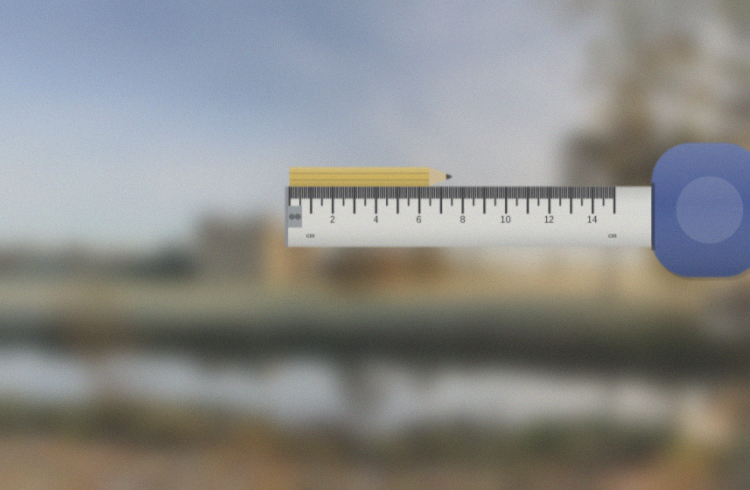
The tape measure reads 7.5
